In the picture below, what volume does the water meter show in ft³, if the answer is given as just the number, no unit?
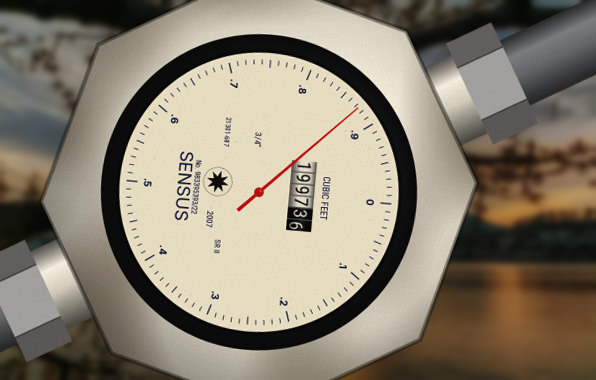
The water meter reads 199735.87
